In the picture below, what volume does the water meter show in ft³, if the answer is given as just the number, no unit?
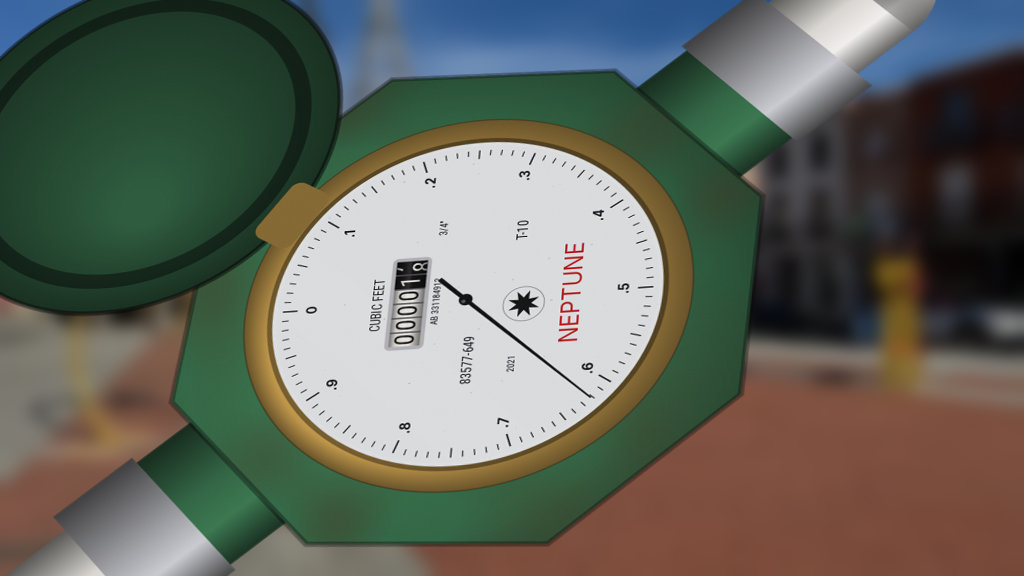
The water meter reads 17.62
